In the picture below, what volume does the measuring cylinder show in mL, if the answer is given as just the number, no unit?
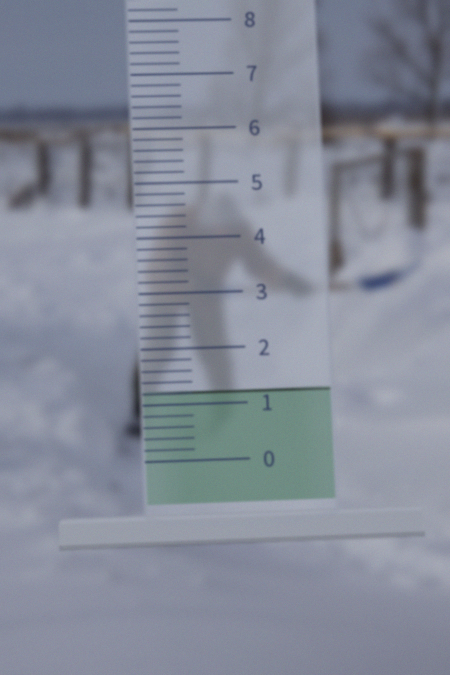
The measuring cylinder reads 1.2
